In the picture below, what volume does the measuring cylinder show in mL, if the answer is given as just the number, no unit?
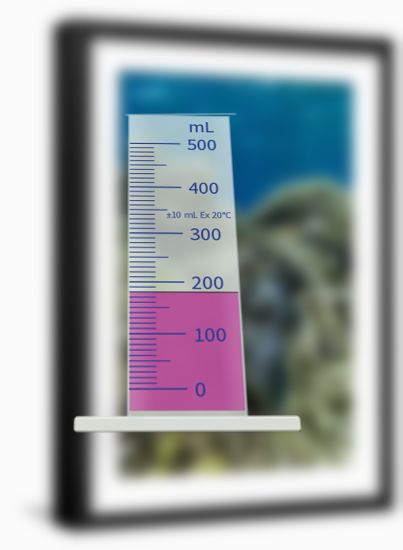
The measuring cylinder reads 180
